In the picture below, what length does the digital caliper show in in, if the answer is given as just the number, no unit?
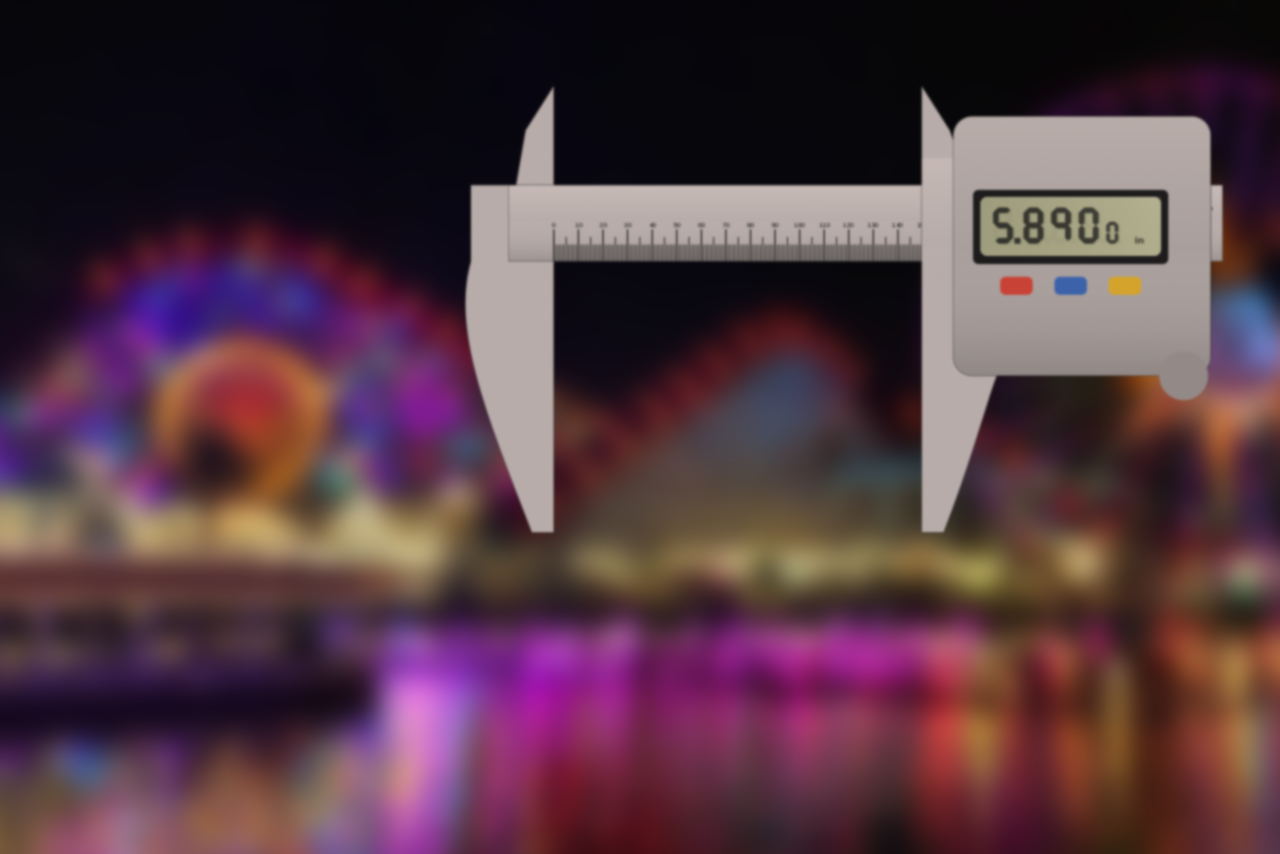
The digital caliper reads 5.8900
